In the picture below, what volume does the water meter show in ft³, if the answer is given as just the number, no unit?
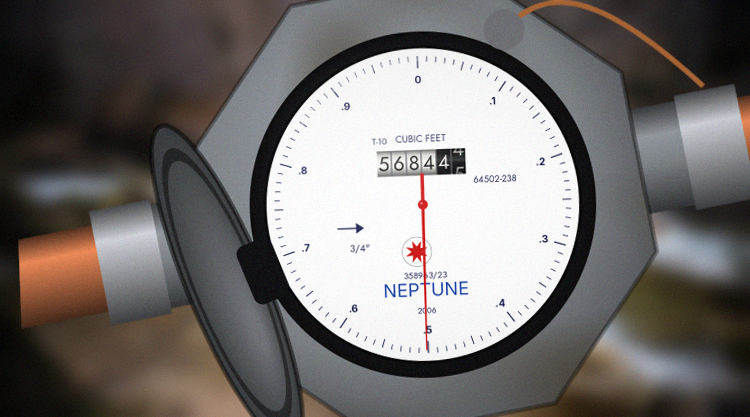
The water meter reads 568444.50
